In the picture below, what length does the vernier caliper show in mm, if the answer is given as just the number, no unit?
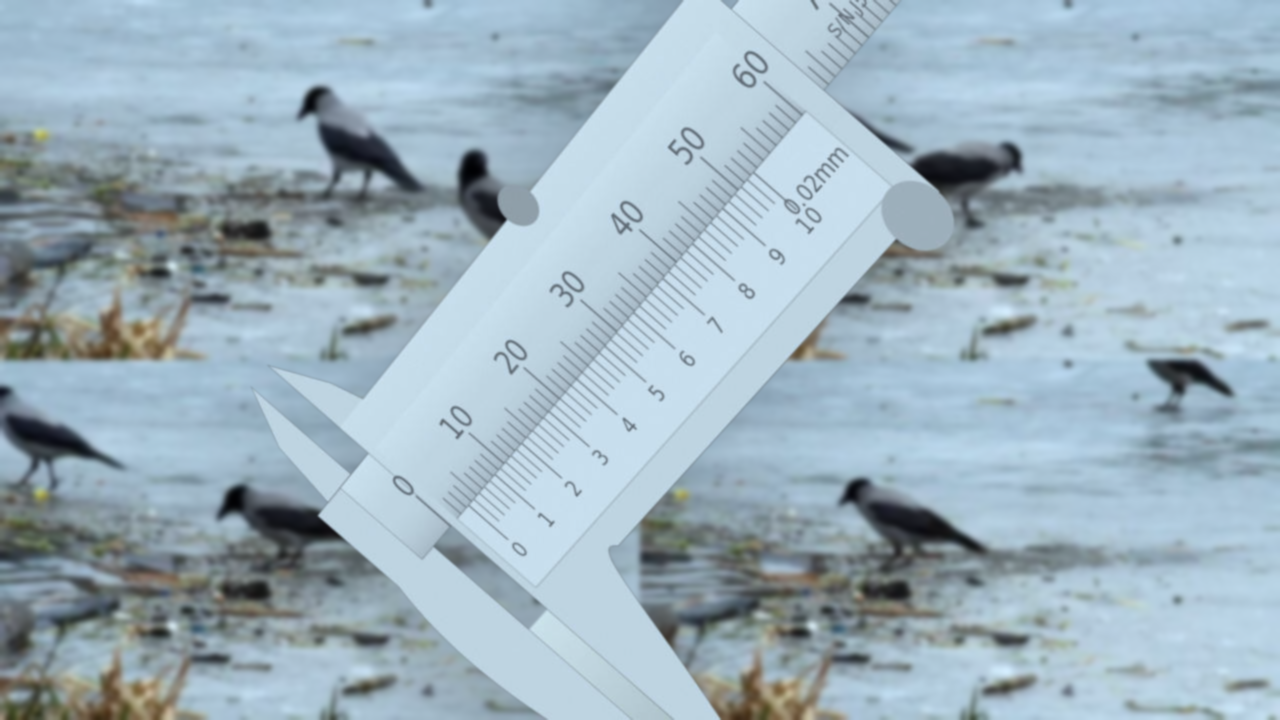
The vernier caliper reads 3.4
